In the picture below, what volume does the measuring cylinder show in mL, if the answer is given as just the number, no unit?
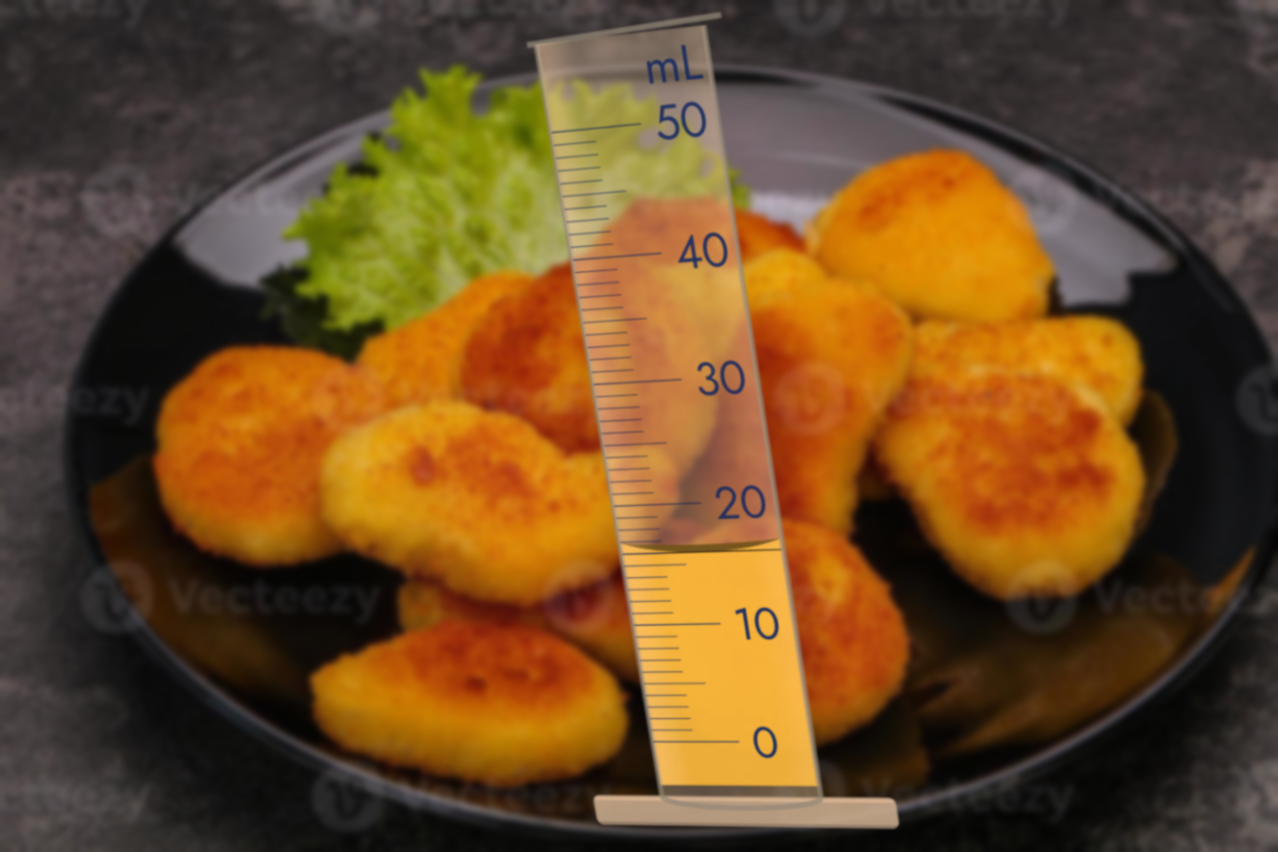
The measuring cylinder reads 16
